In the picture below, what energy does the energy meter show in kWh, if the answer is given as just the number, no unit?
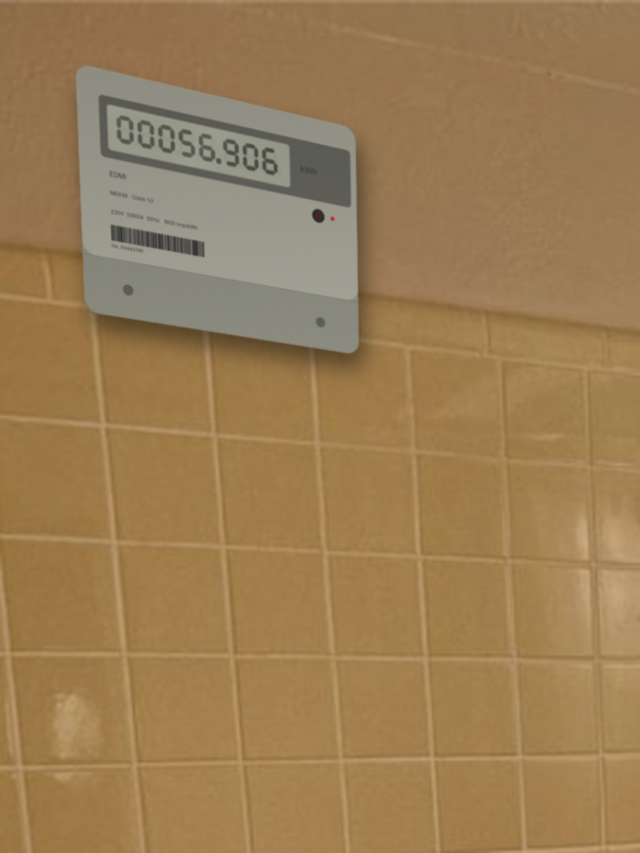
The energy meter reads 56.906
